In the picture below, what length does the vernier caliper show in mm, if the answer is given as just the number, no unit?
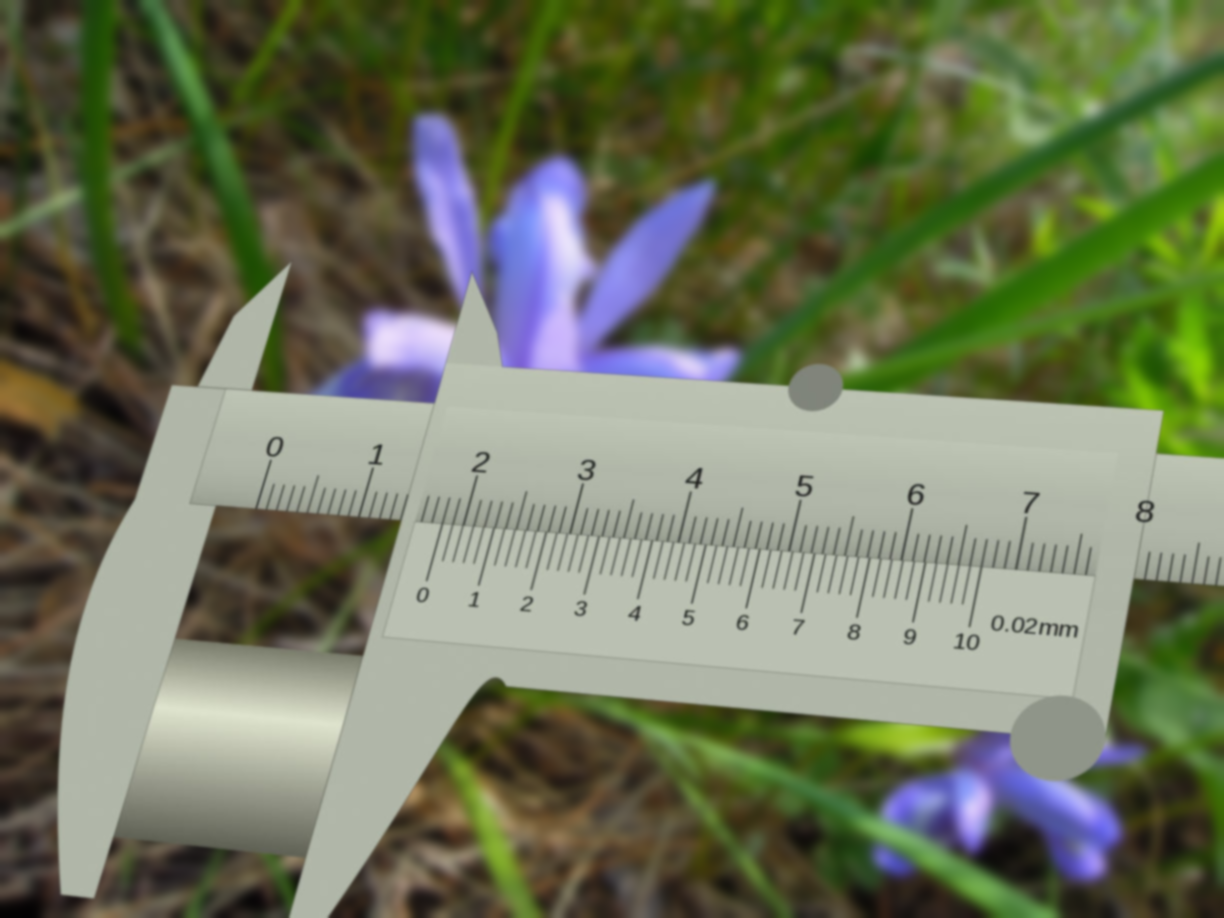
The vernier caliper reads 18.0
